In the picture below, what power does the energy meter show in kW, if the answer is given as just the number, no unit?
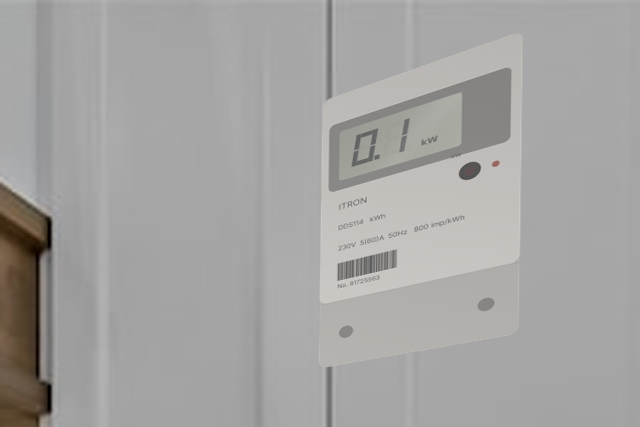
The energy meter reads 0.1
